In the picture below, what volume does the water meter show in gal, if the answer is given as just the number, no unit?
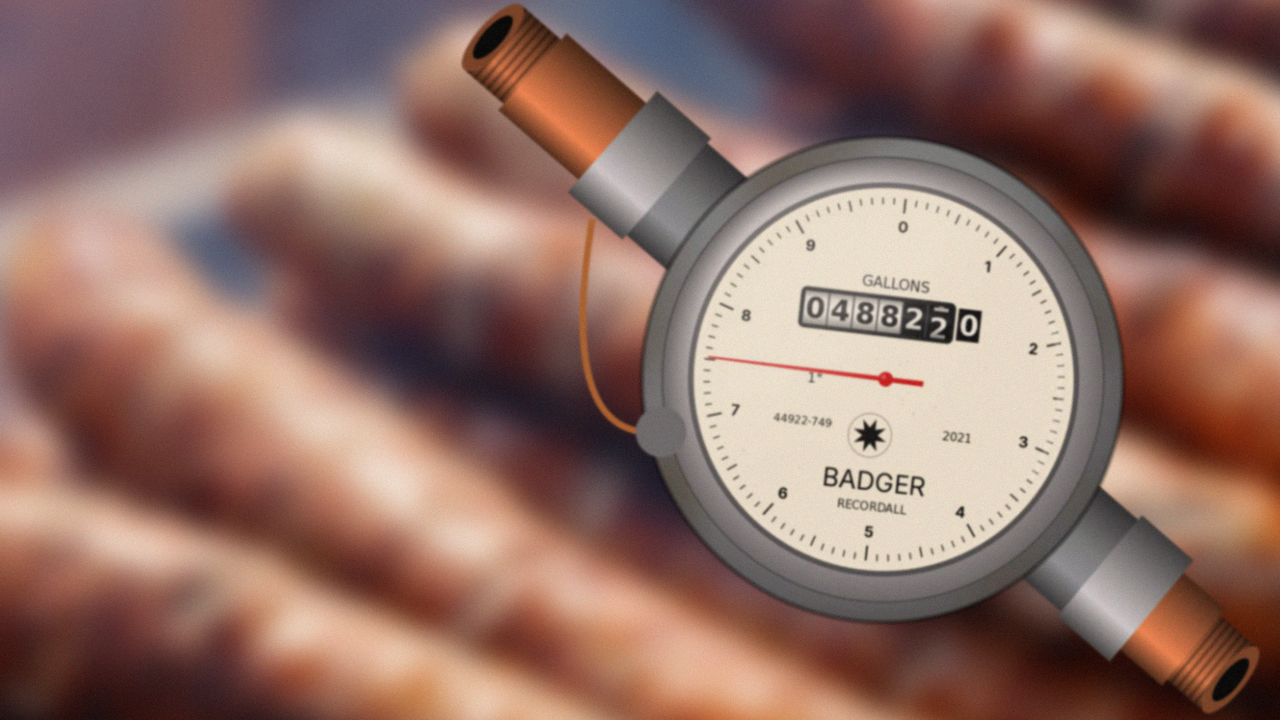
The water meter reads 488217.5
